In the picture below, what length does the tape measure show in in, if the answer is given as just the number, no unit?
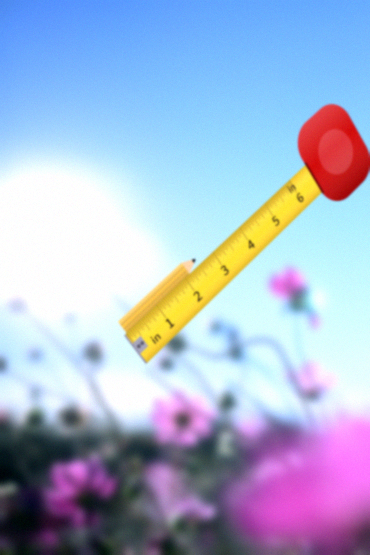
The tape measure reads 2.5
